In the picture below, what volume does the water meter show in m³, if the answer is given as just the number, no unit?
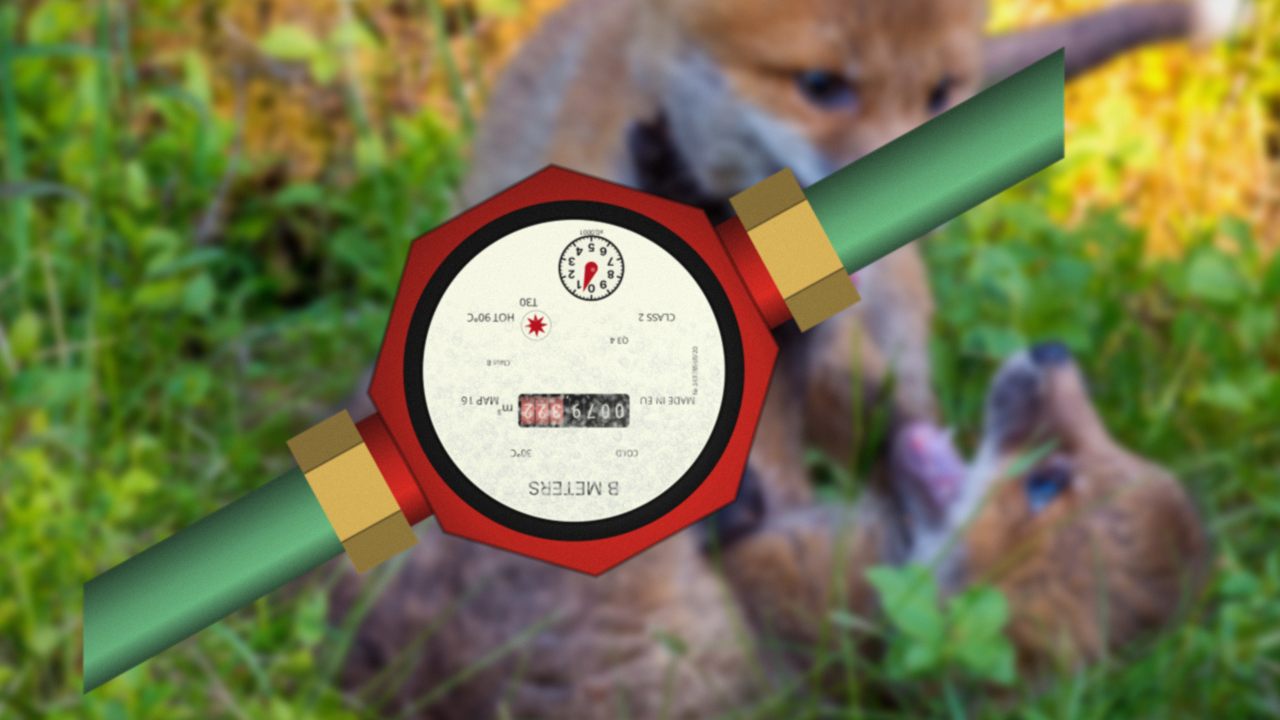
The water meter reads 79.3220
